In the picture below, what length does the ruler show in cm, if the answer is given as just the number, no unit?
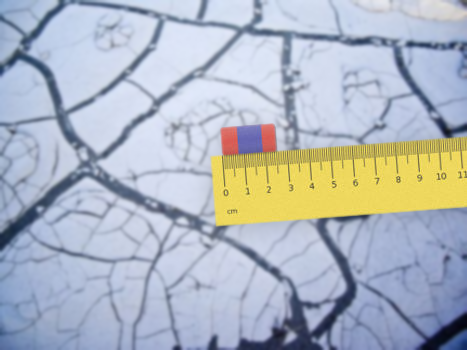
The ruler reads 2.5
